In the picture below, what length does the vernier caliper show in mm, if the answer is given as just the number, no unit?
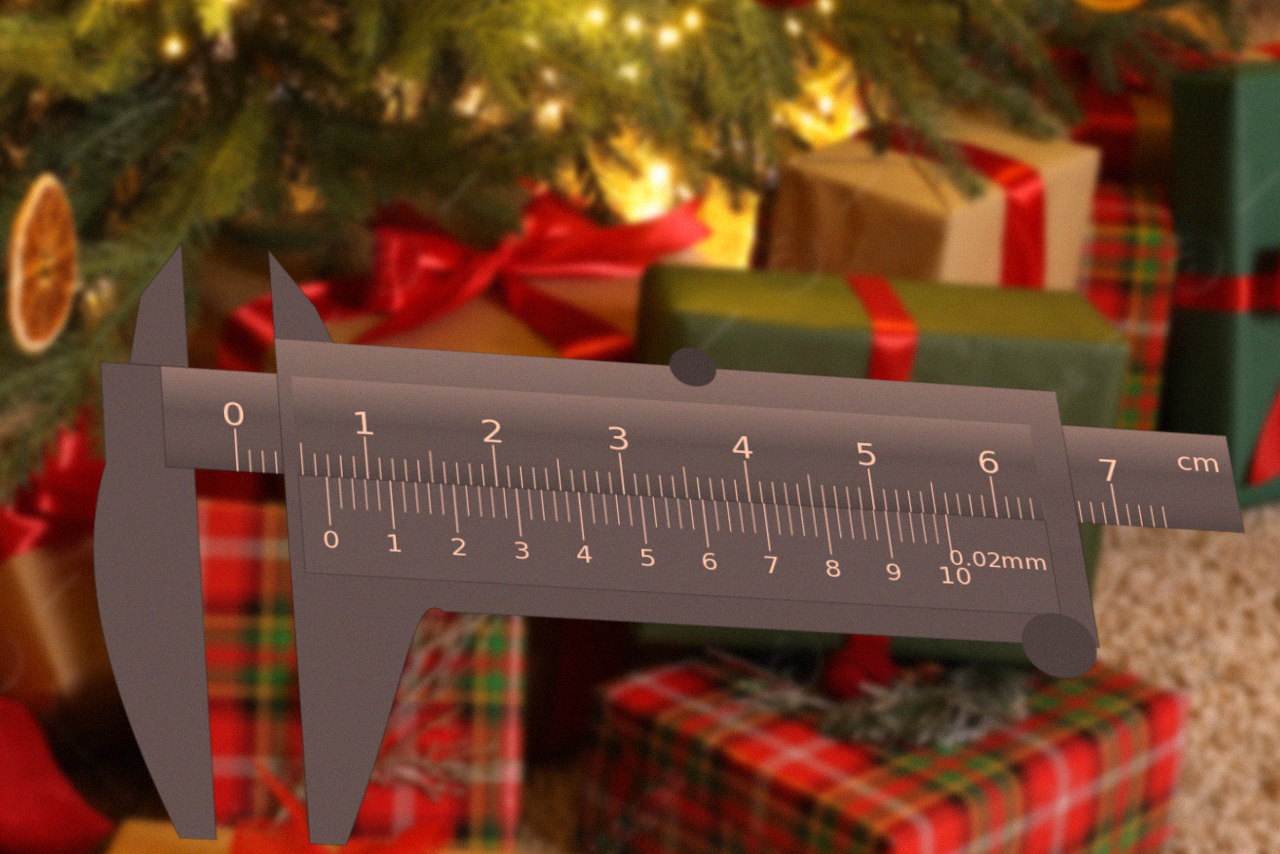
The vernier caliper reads 6.8
